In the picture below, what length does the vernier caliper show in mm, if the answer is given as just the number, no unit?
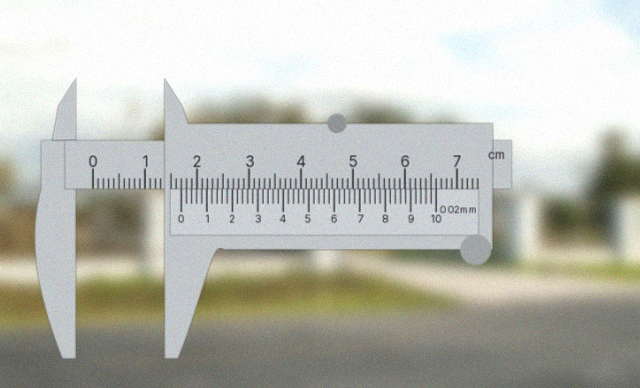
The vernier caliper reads 17.0
